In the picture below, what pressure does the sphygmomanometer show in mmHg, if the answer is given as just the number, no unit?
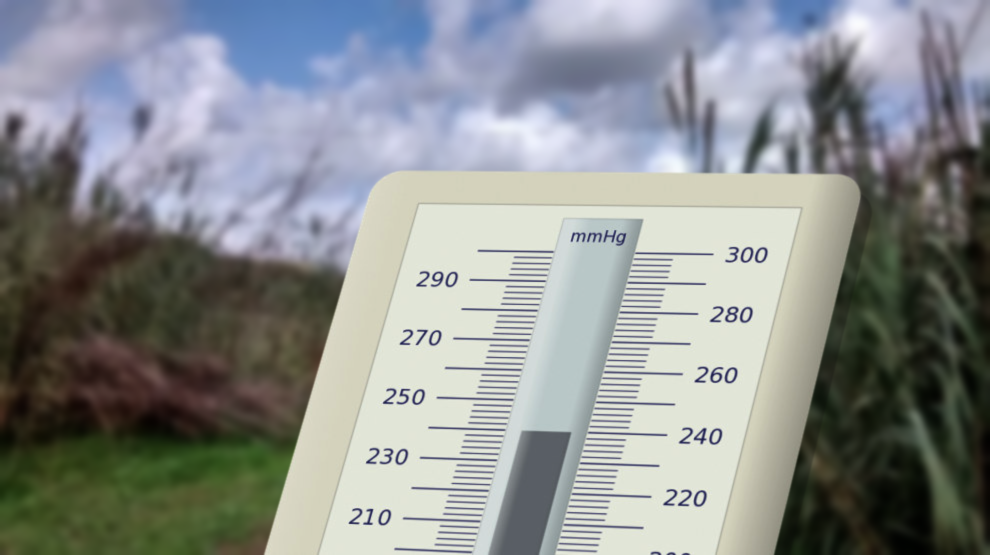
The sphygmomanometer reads 240
